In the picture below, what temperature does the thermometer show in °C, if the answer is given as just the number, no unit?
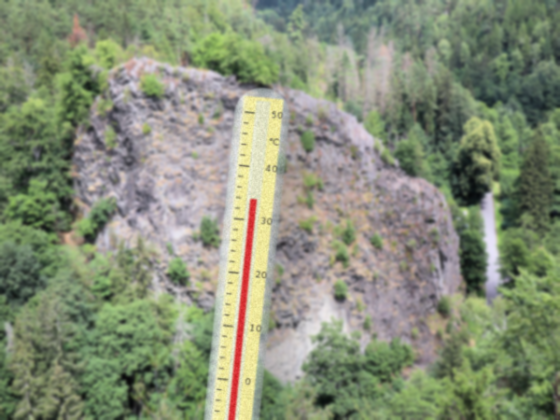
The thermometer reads 34
